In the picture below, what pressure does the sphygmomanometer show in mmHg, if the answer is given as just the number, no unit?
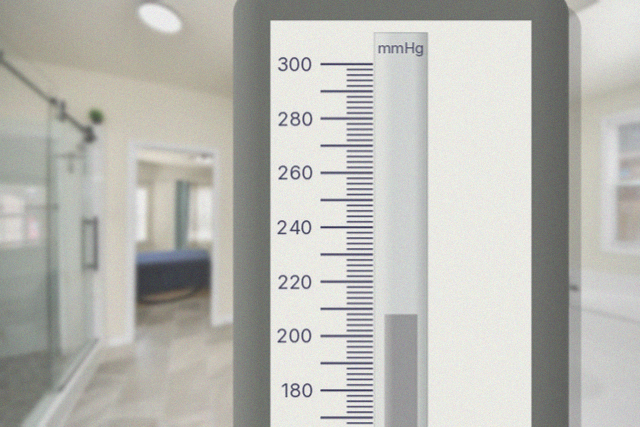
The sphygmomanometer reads 208
